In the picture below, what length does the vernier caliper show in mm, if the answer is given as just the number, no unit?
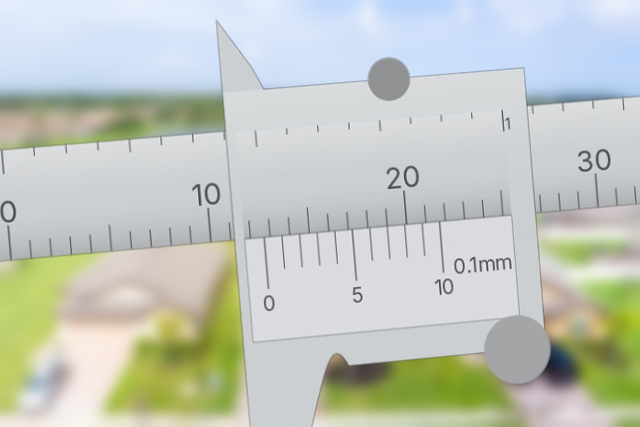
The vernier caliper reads 12.7
